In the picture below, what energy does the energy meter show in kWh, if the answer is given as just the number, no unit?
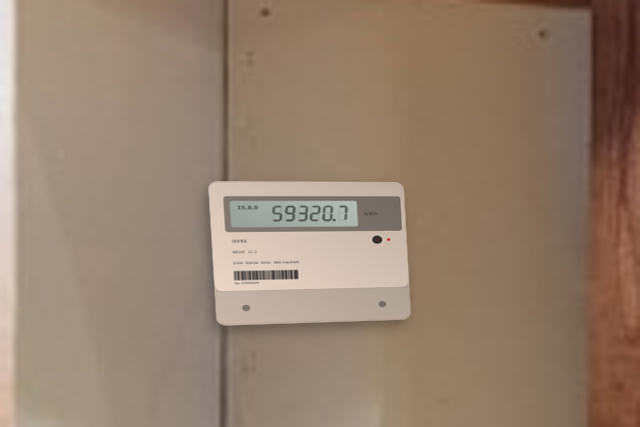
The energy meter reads 59320.7
